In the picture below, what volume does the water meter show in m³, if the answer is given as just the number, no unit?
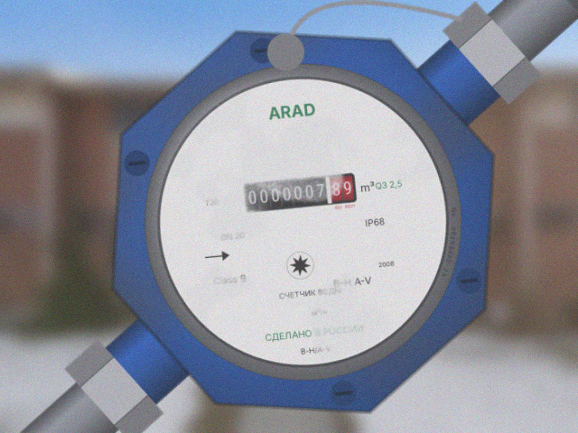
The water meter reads 7.89
